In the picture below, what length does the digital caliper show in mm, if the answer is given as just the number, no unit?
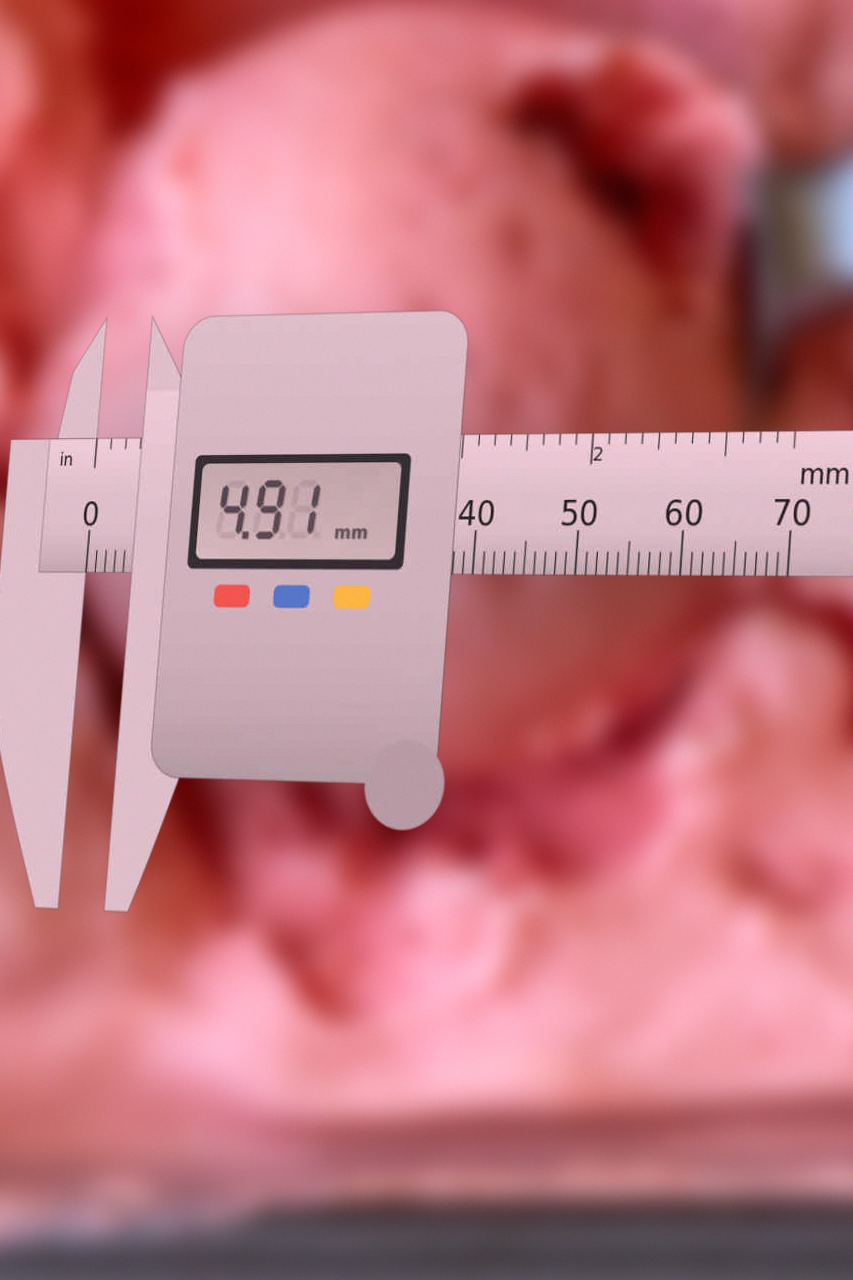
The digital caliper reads 4.91
